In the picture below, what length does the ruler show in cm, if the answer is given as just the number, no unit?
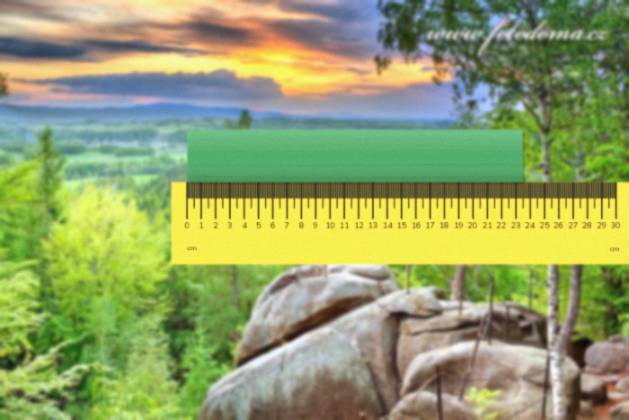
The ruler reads 23.5
